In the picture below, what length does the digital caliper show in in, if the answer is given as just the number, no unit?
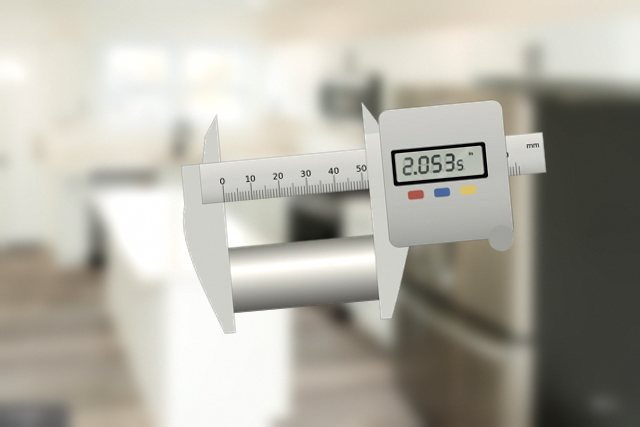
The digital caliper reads 2.0535
